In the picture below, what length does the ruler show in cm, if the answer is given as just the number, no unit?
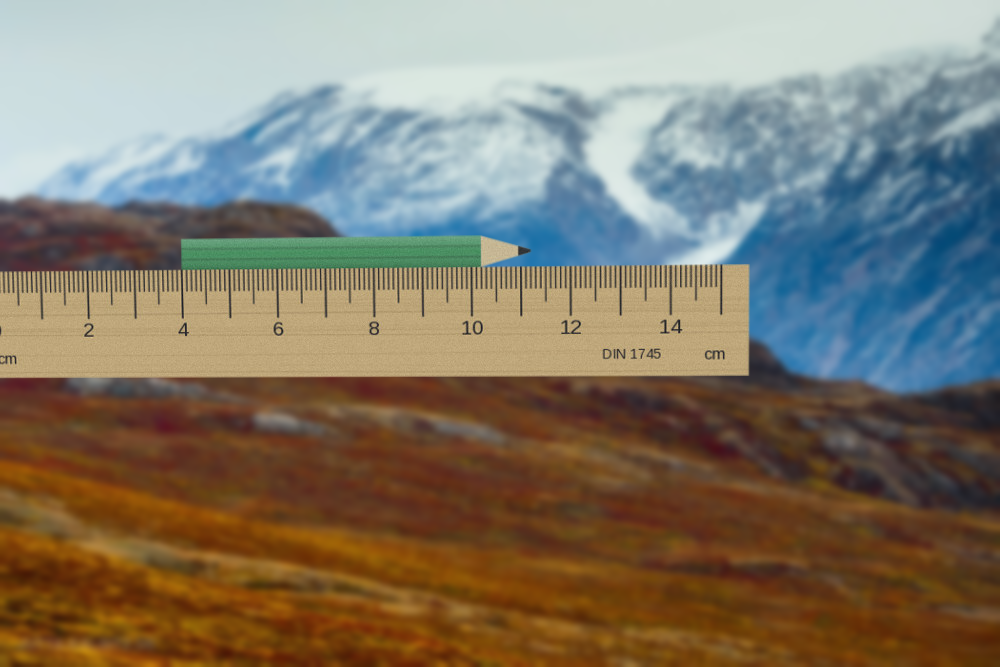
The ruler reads 7.2
